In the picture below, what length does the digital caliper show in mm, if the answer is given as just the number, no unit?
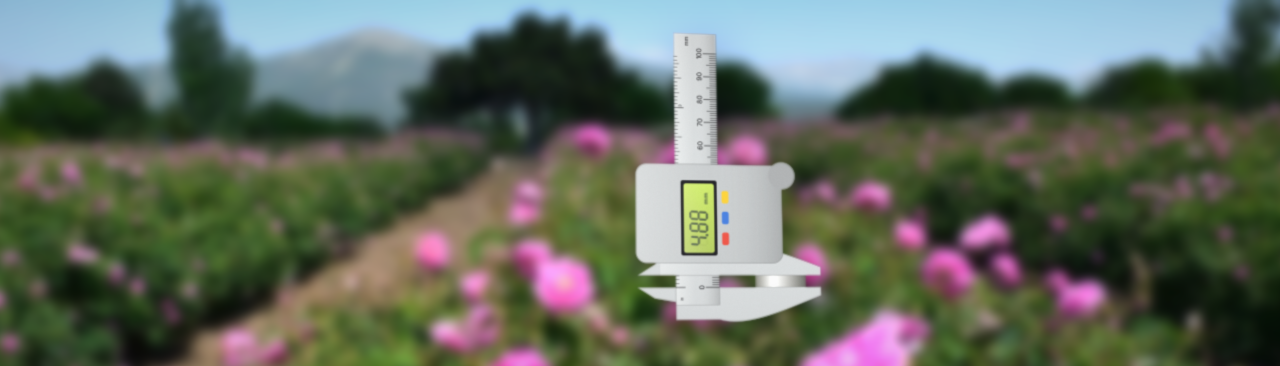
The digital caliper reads 4.88
